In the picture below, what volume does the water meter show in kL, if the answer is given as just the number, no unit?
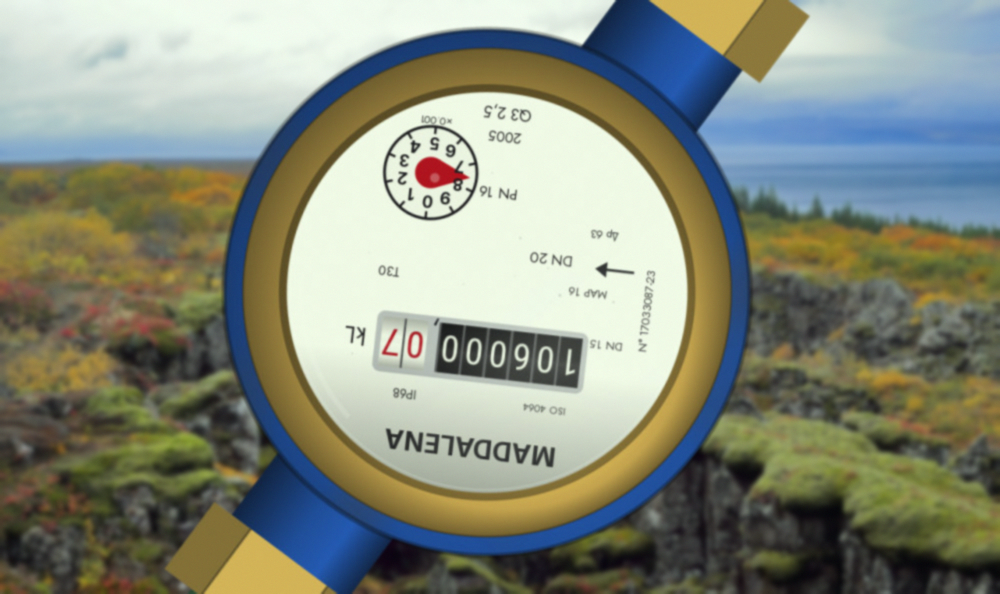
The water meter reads 106000.077
